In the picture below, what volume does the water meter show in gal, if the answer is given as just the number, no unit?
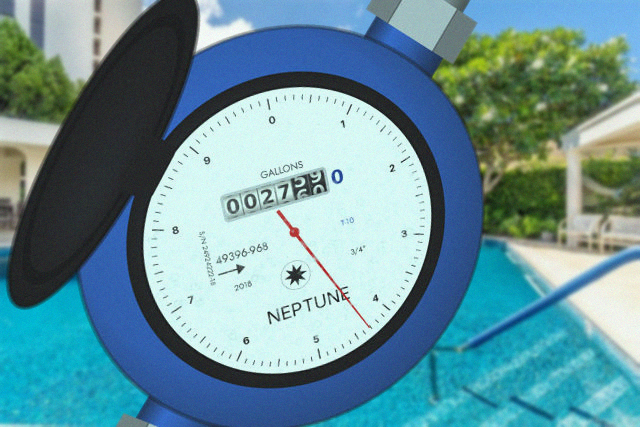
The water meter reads 27594.3
